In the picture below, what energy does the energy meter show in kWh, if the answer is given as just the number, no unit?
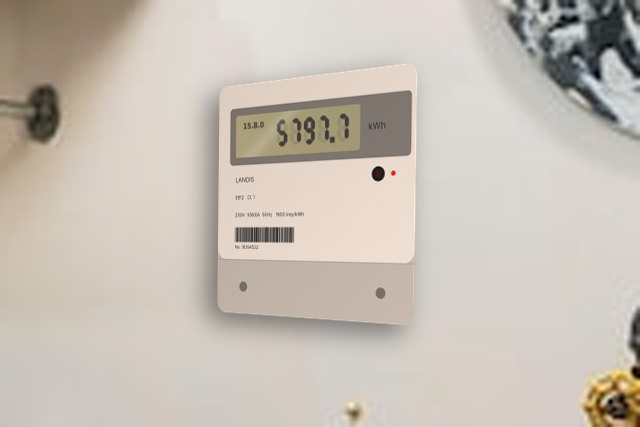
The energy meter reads 5797.7
